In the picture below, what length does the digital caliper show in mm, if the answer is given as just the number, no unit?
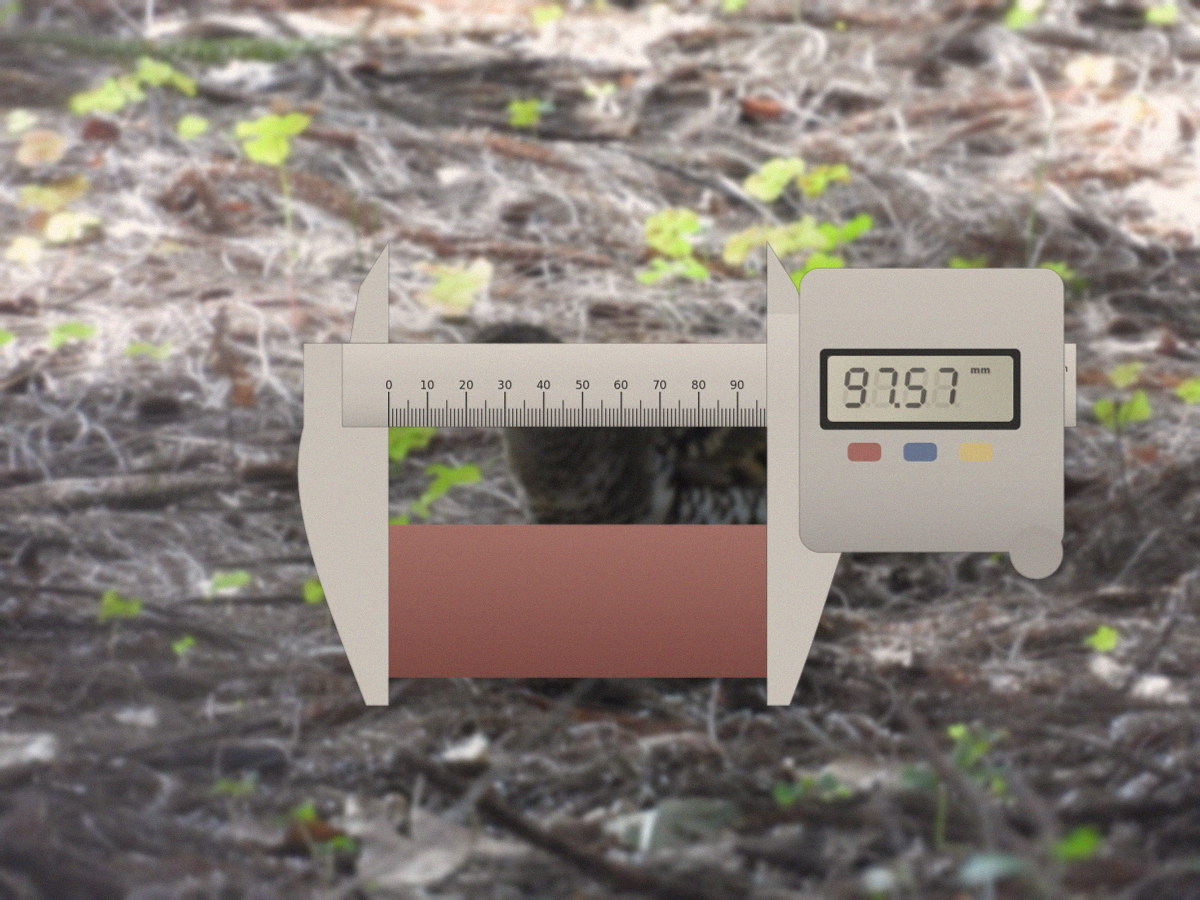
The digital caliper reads 97.57
